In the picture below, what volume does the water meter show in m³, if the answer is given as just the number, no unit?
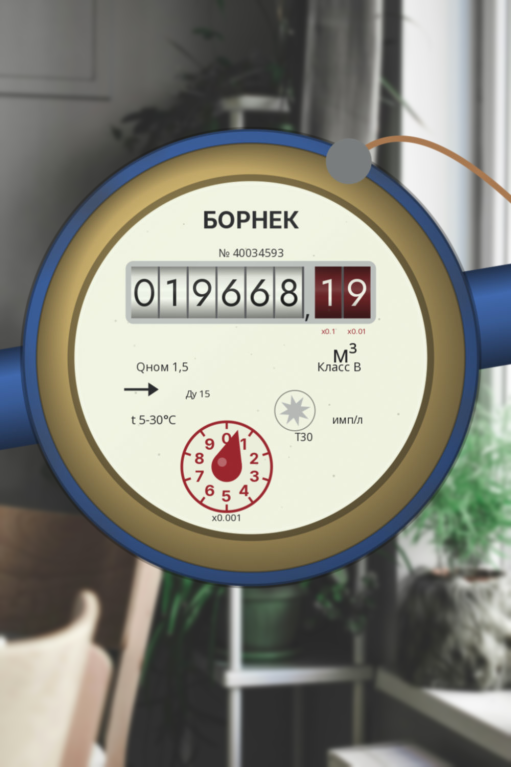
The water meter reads 19668.190
